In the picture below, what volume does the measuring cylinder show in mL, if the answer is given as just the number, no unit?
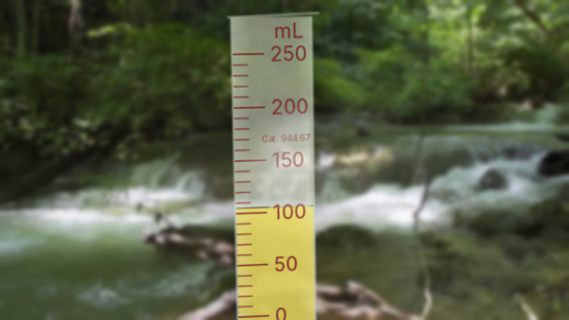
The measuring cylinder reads 105
